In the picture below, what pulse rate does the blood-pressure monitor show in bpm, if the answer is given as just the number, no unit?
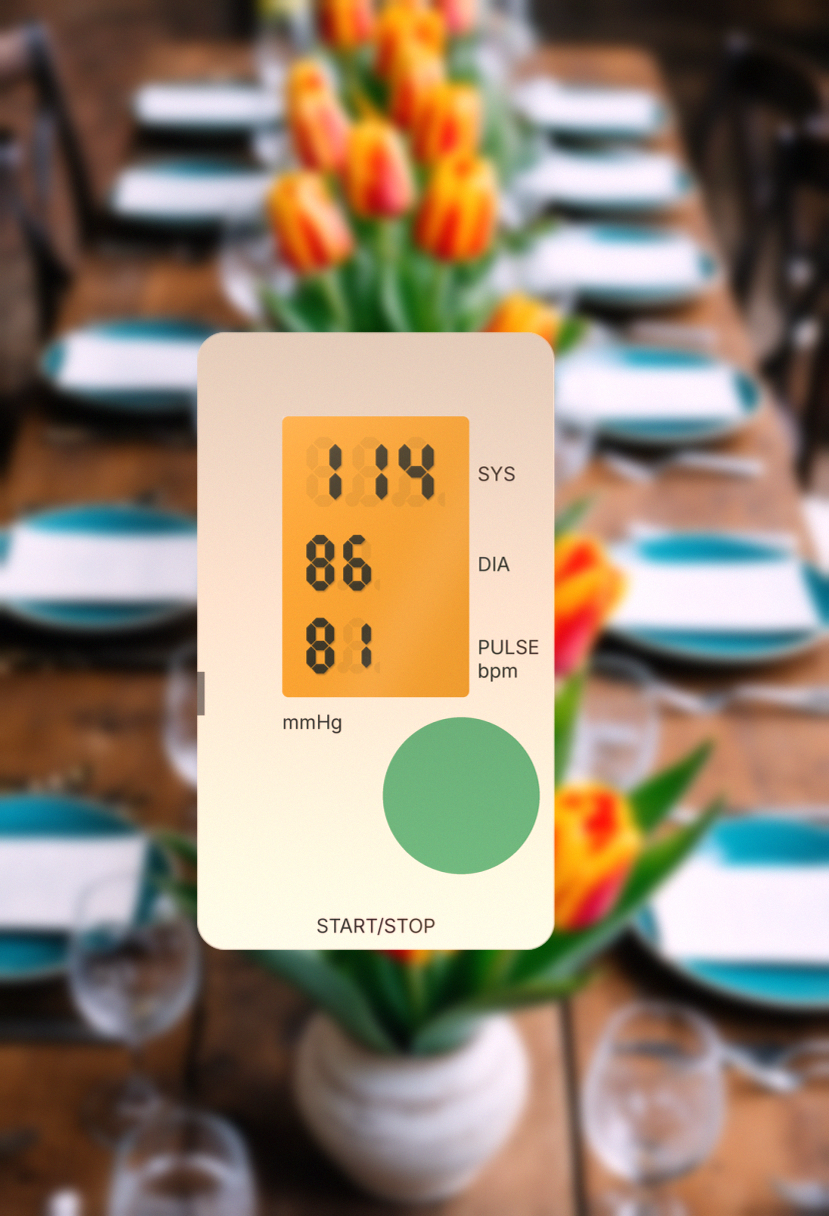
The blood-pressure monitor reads 81
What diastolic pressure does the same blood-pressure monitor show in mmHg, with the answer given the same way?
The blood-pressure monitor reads 86
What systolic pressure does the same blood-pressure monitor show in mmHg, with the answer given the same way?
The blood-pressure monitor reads 114
